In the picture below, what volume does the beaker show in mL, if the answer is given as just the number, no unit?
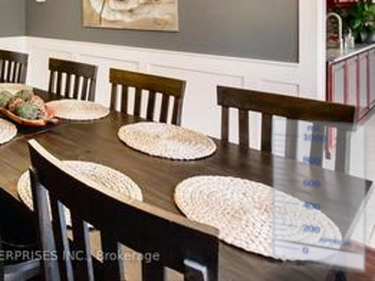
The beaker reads 50
